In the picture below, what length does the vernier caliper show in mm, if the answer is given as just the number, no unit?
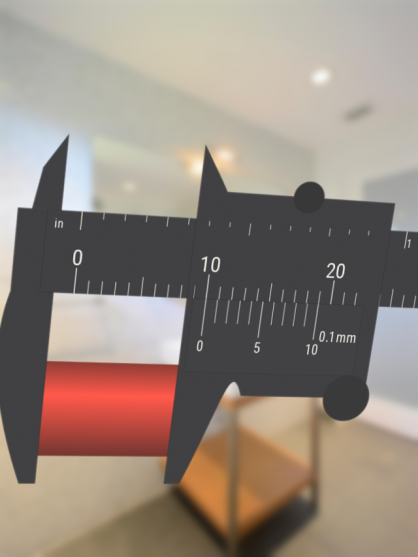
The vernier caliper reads 10.0
